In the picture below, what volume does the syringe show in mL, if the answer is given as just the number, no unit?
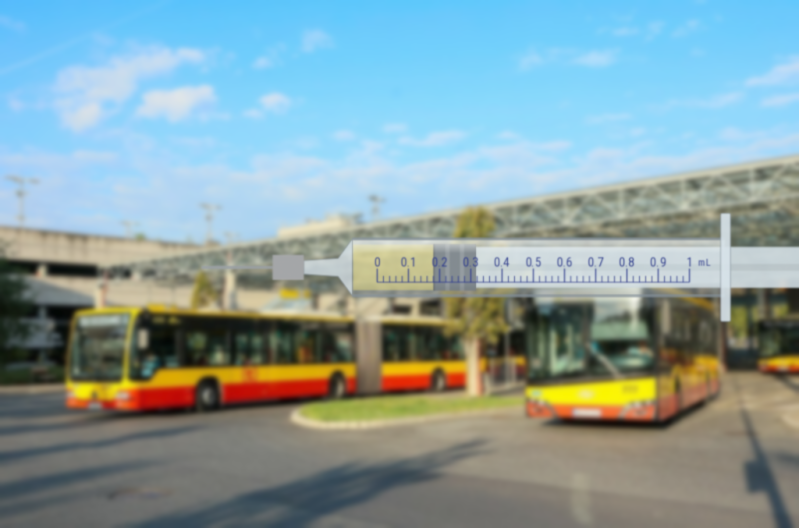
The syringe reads 0.18
